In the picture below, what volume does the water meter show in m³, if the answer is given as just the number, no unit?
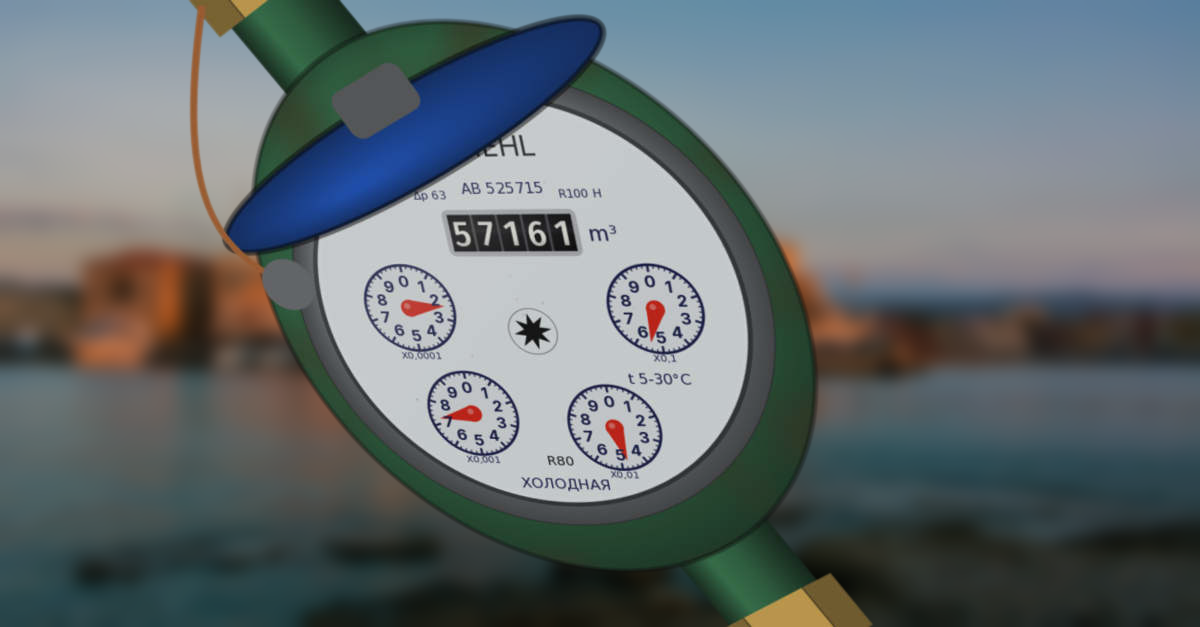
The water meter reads 57161.5472
